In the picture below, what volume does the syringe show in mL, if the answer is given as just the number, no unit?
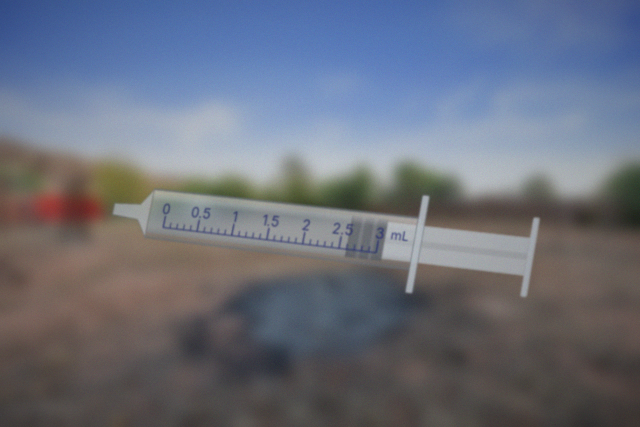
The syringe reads 2.6
